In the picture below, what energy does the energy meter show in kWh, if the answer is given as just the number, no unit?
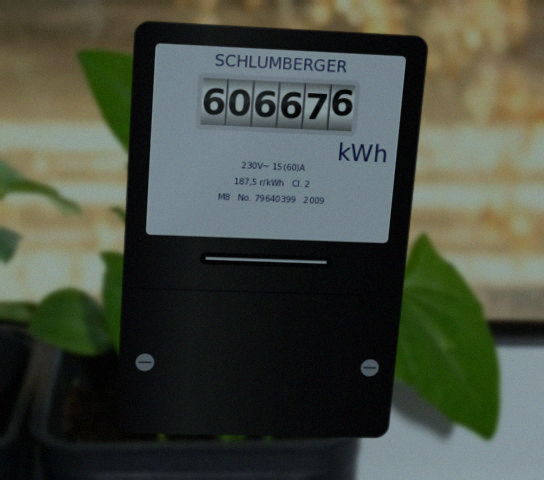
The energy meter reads 606676
